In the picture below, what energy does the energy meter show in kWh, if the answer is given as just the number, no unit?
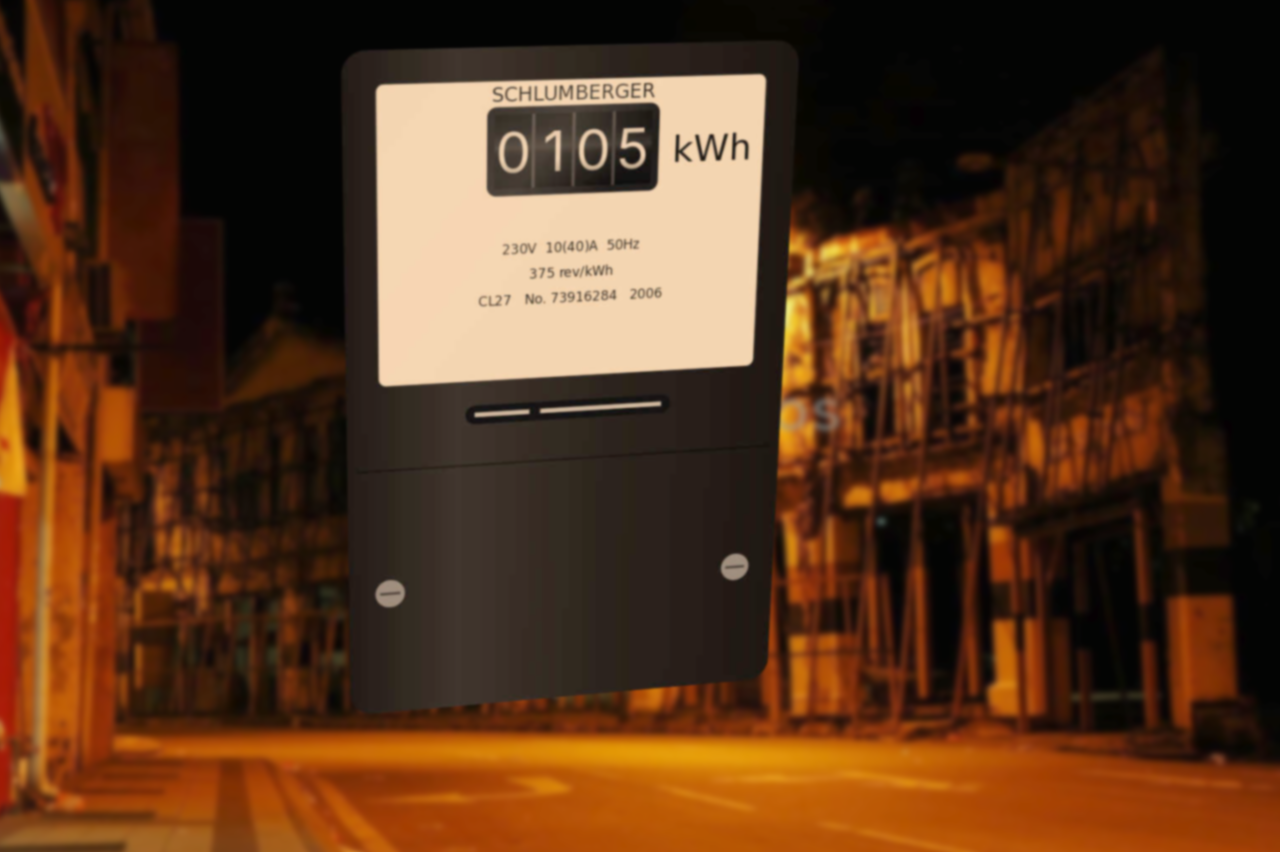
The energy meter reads 105
